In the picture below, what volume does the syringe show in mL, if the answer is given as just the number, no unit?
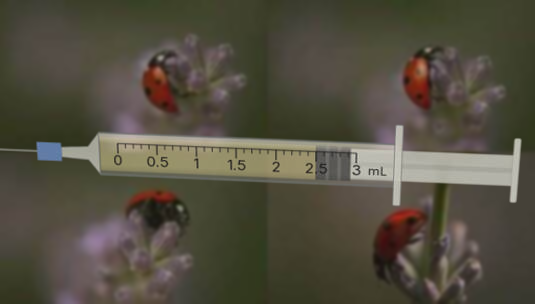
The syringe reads 2.5
